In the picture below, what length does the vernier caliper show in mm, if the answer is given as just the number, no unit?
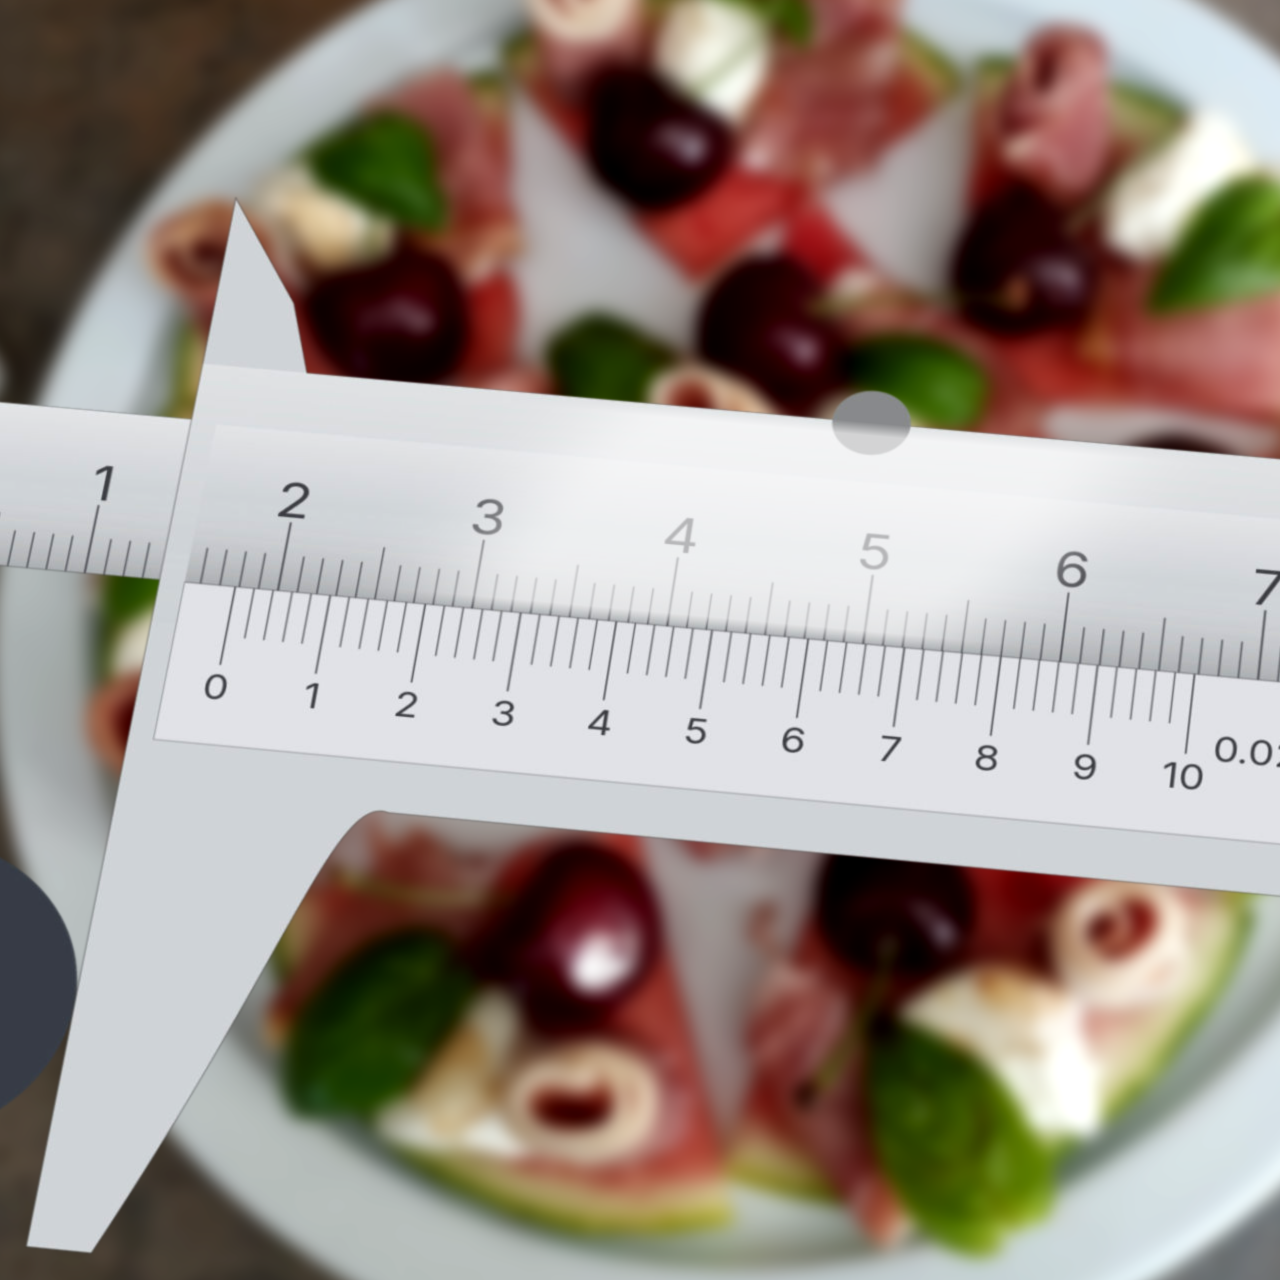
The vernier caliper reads 17.8
